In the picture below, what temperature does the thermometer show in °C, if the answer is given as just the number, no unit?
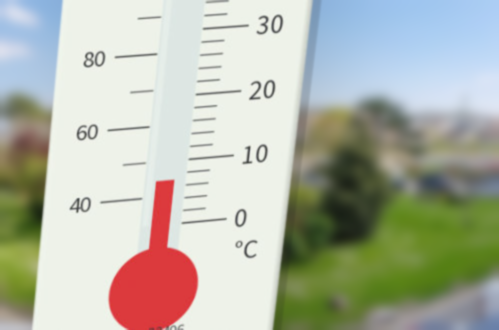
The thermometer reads 7
